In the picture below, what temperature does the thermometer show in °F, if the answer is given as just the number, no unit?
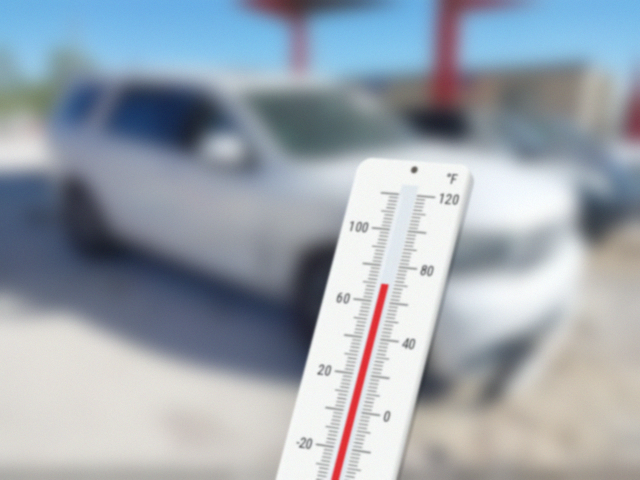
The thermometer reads 70
